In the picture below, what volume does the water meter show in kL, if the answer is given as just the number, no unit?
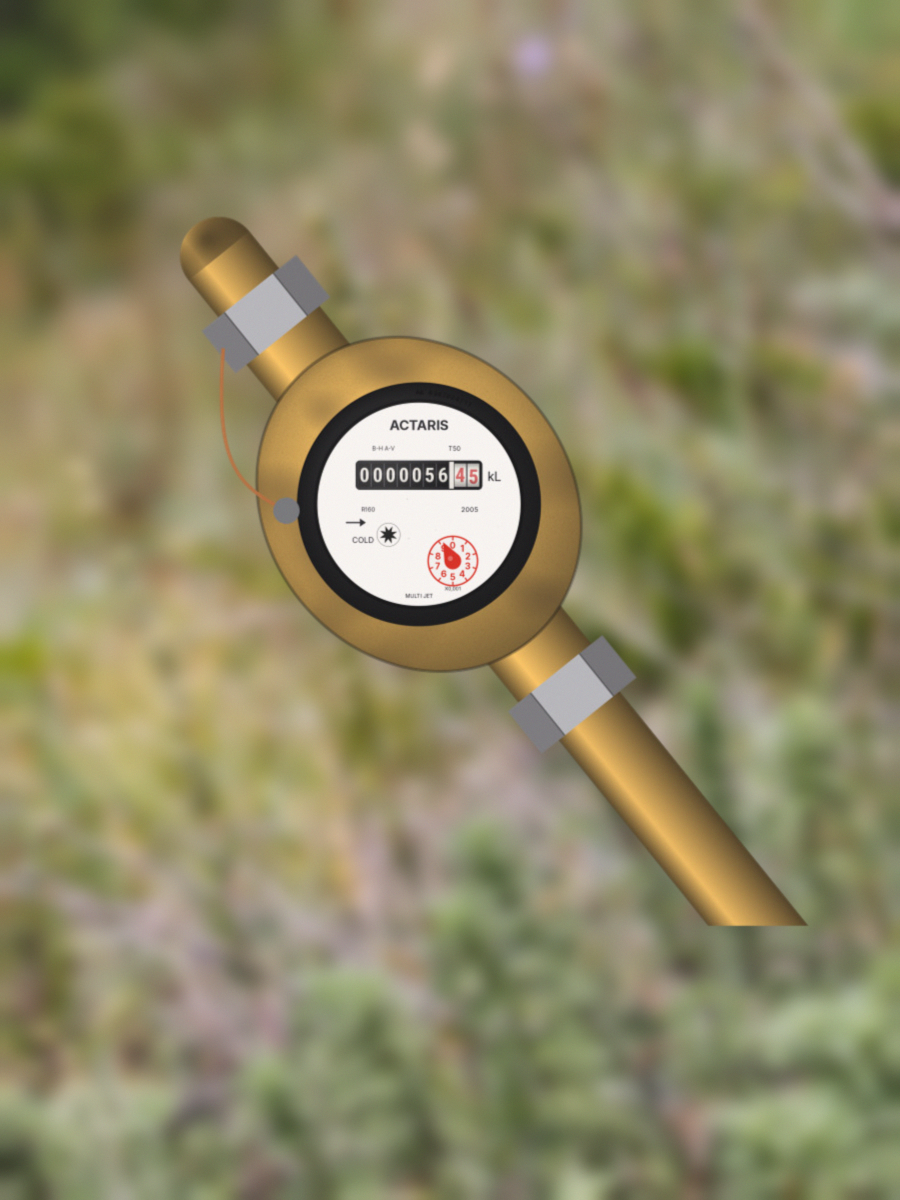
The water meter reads 56.449
